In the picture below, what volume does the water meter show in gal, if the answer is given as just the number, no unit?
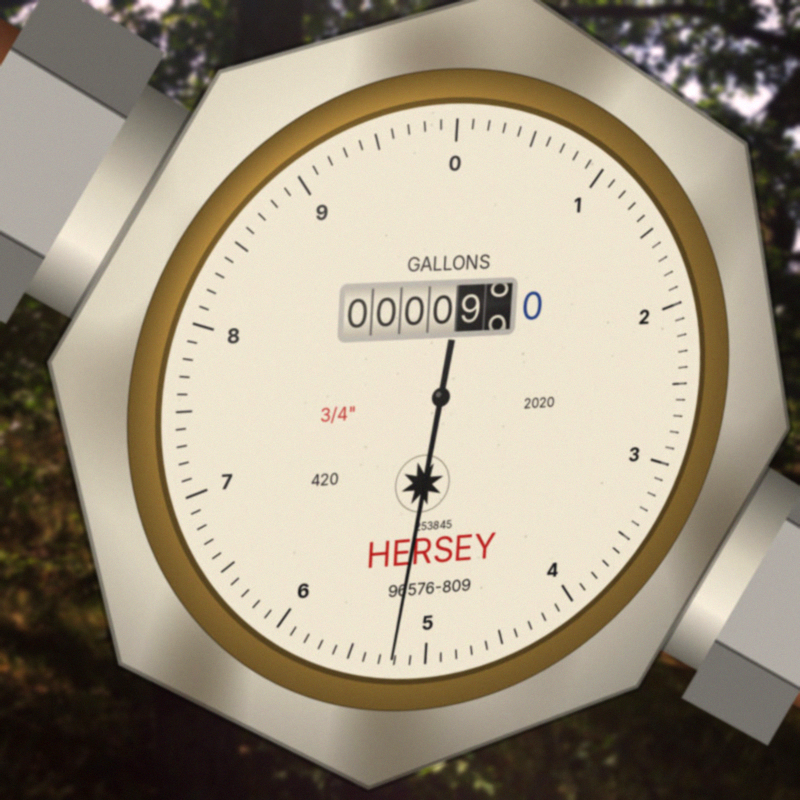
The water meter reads 985.2
